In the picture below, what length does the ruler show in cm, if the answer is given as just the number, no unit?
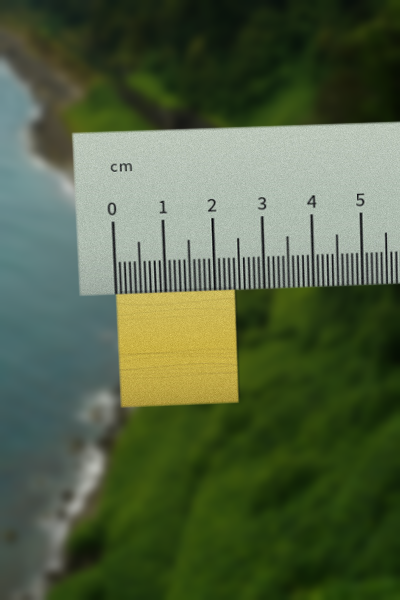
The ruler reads 2.4
